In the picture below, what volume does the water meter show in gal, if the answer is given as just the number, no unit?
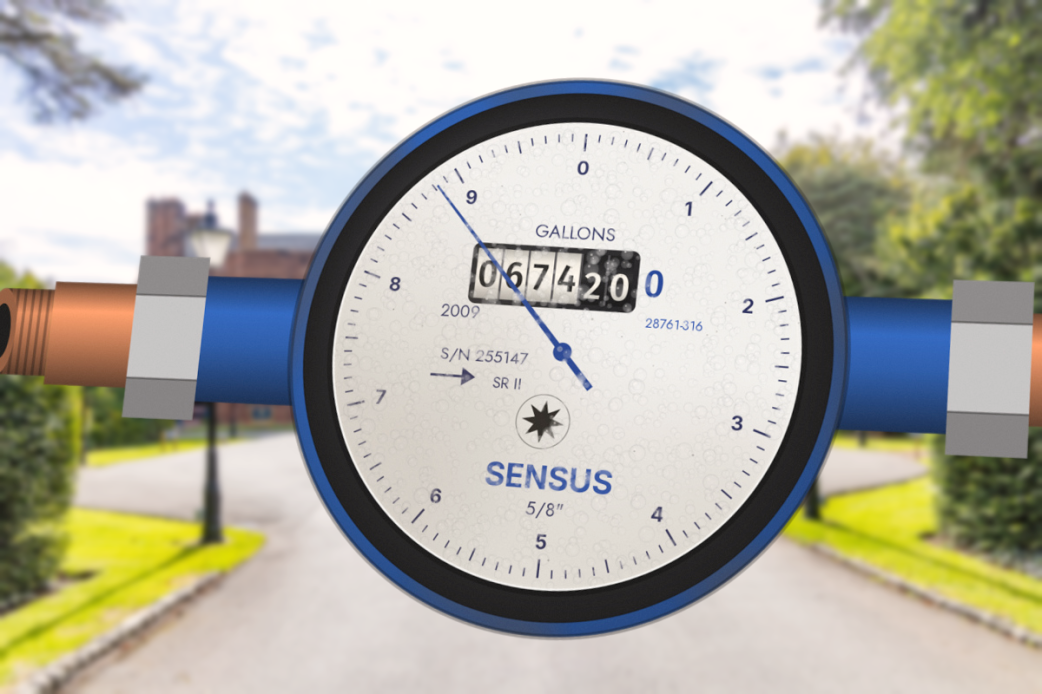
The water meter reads 674198.8
